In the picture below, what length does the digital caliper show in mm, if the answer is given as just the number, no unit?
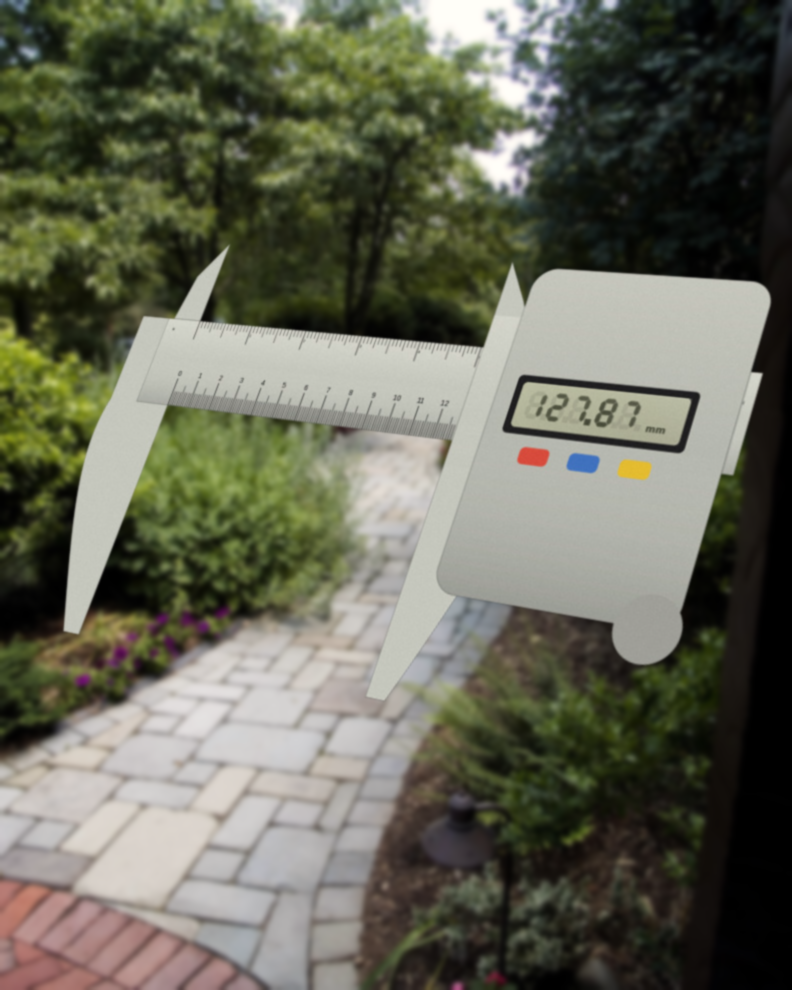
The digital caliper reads 127.87
